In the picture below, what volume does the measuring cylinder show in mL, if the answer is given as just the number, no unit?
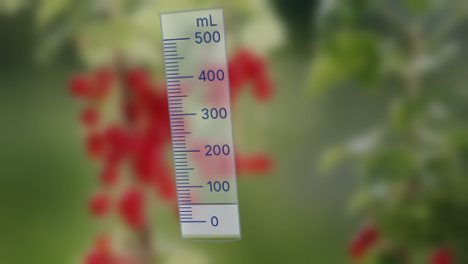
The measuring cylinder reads 50
